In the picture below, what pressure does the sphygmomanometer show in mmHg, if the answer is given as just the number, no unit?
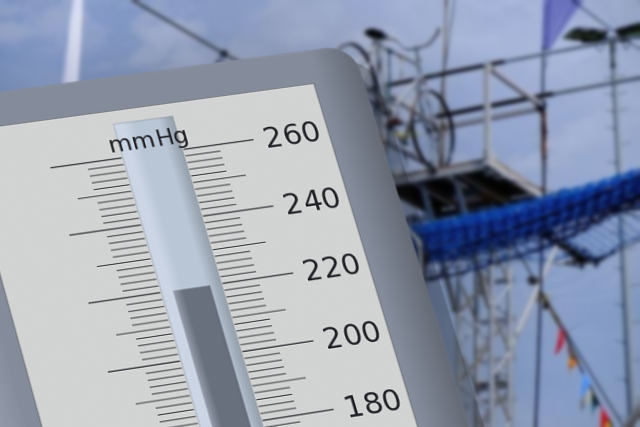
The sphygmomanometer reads 220
